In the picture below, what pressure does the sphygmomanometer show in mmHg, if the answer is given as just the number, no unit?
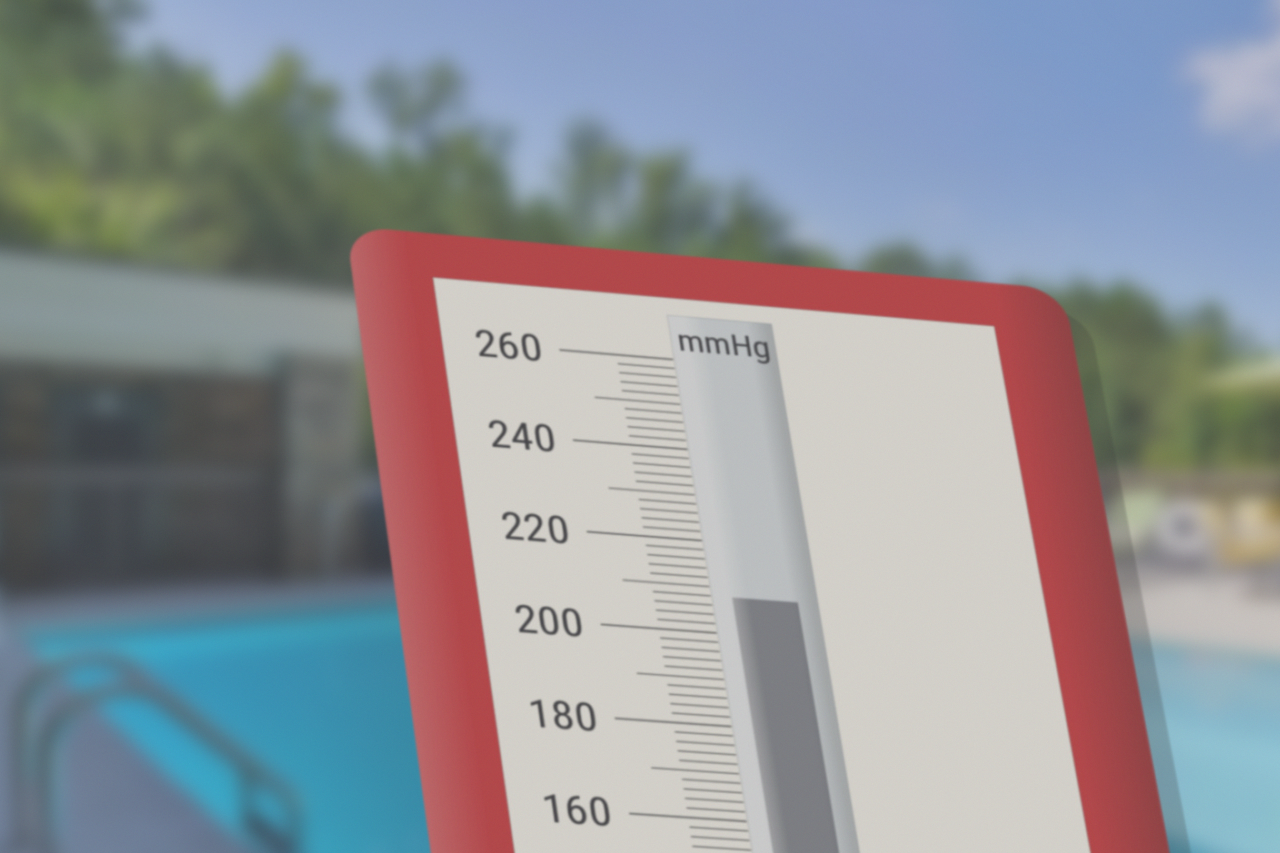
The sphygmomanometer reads 208
